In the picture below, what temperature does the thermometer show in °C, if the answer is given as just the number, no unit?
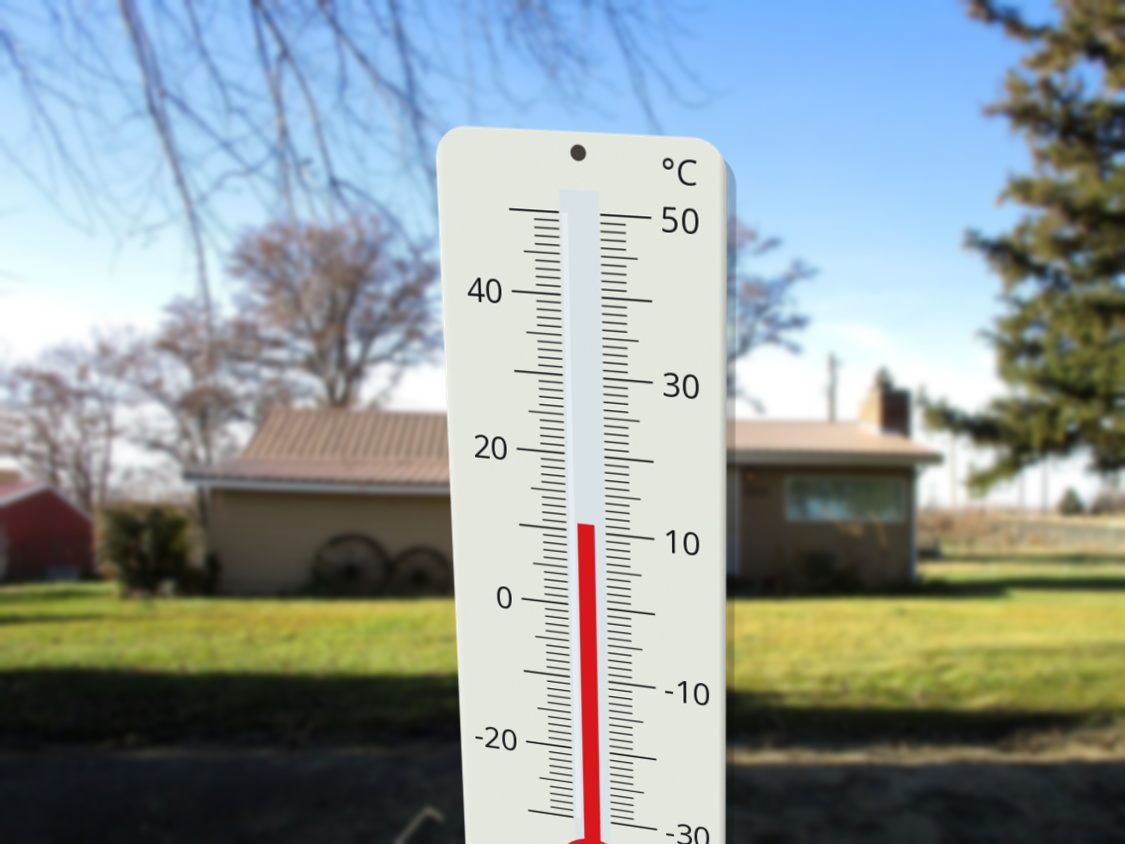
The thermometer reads 11
